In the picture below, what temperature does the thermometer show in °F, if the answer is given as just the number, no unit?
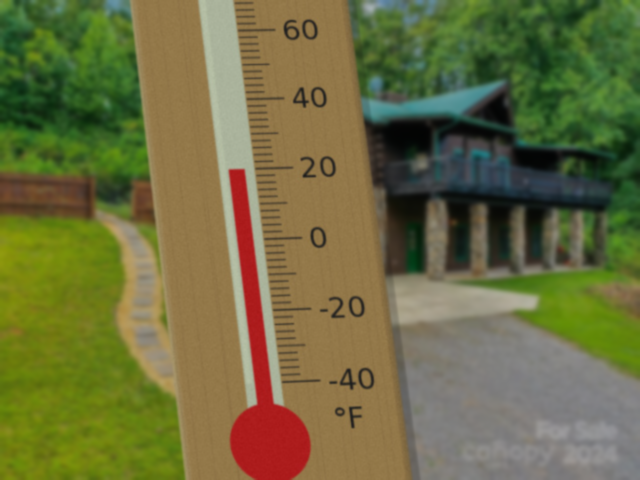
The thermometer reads 20
